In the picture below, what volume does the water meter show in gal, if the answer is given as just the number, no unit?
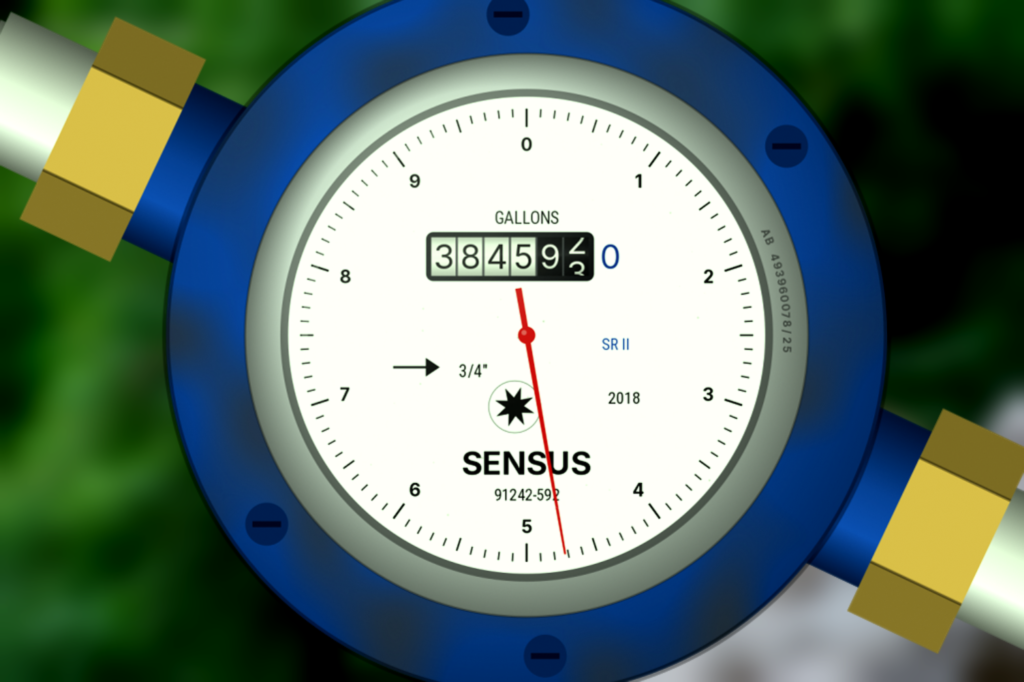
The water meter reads 3845924.7
